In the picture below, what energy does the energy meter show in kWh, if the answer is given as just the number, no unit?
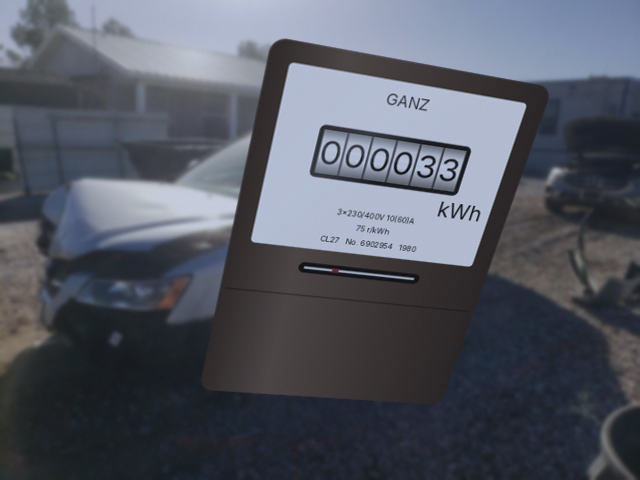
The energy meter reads 33
